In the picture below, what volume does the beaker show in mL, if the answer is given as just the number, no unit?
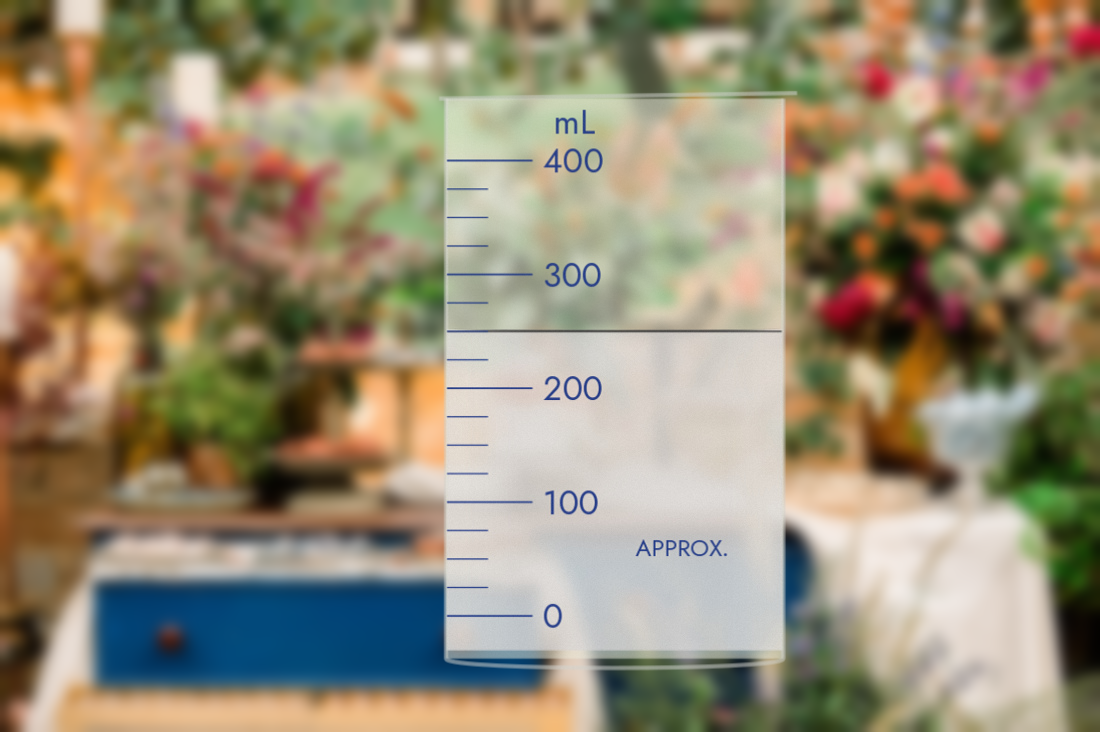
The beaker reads 250
